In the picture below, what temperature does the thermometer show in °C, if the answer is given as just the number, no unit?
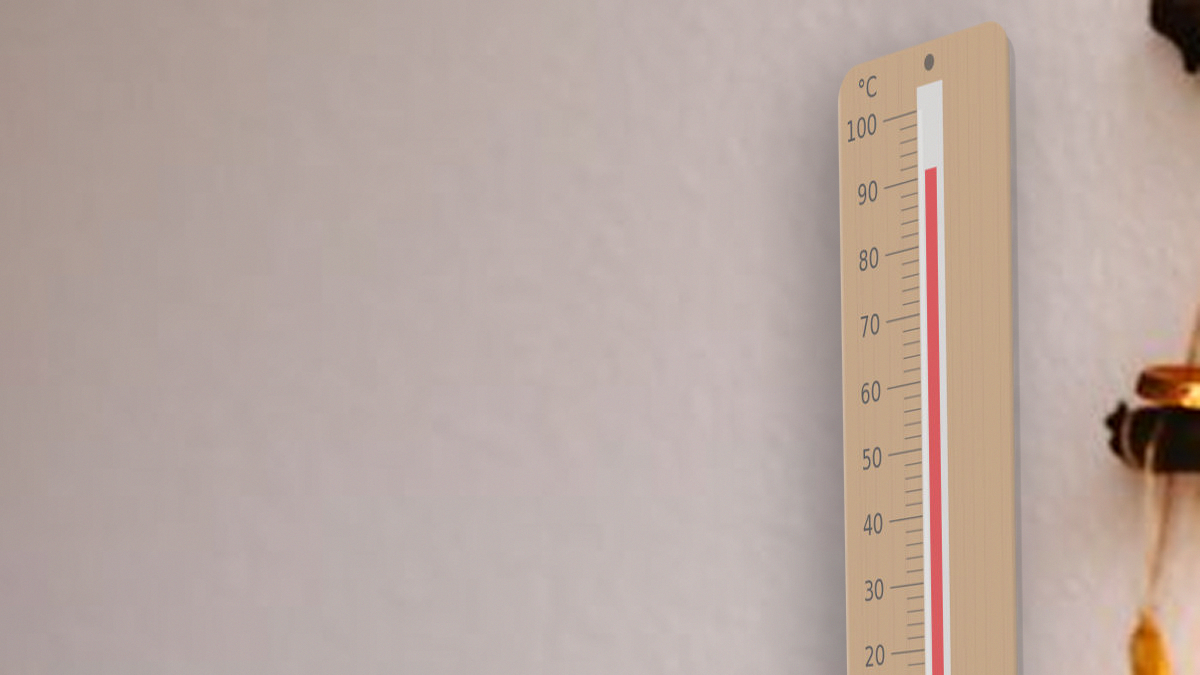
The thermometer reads 91
